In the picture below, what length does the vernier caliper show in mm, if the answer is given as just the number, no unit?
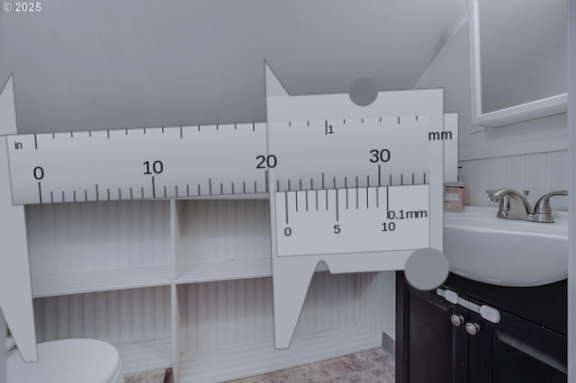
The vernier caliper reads 21.7
